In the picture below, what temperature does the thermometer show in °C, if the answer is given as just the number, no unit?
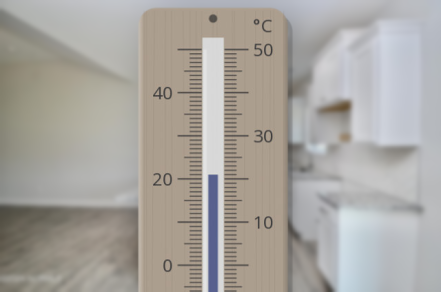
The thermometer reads 21
